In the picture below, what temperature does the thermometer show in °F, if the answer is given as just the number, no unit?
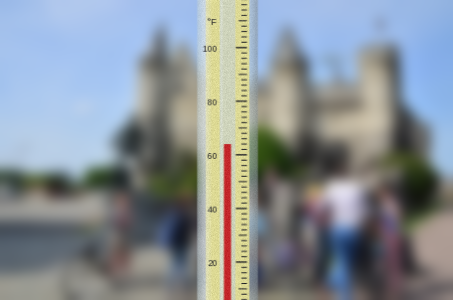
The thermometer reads 64
